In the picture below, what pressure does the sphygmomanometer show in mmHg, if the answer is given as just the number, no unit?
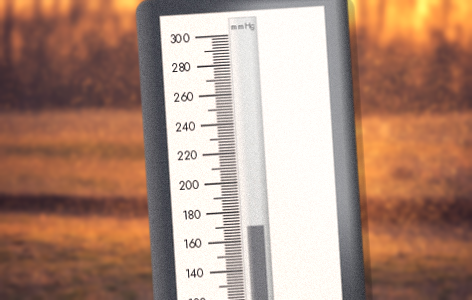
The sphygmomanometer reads 170
